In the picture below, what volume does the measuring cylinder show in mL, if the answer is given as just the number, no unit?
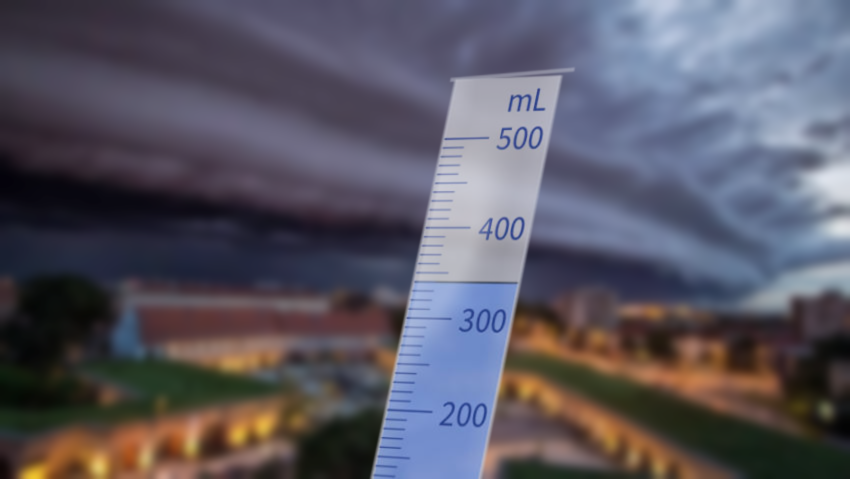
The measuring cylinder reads 340
